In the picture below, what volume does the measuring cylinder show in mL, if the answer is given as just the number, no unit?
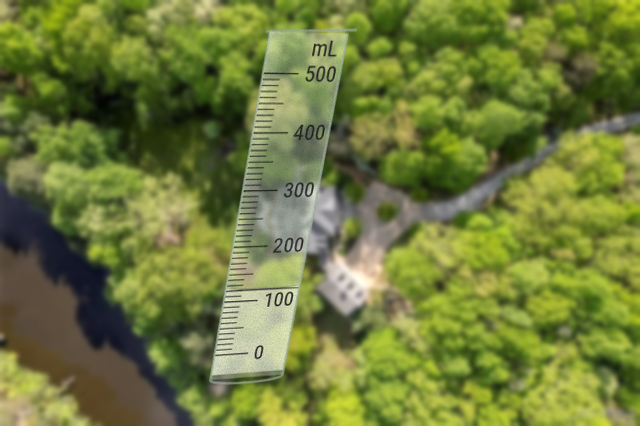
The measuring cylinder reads 120
